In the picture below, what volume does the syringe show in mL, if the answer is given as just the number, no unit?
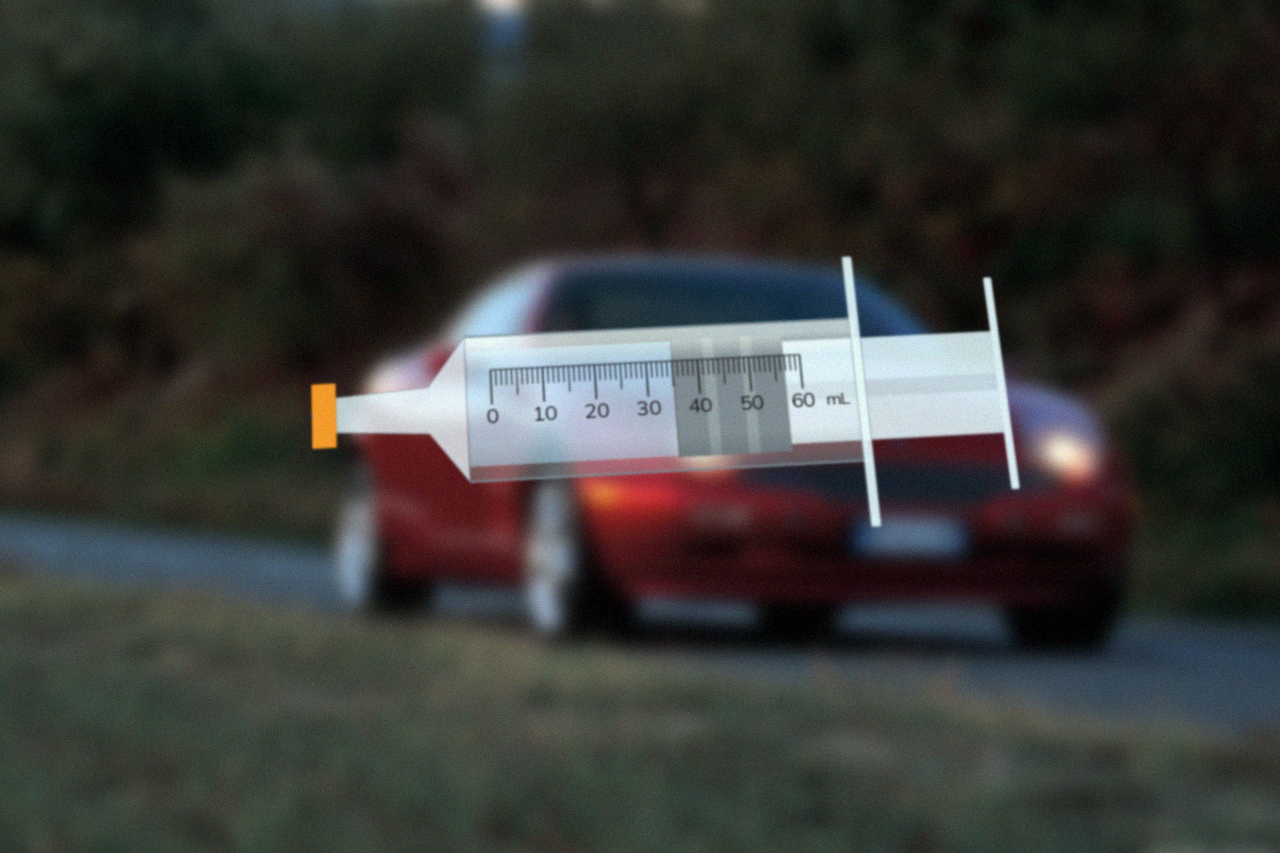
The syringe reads 35
